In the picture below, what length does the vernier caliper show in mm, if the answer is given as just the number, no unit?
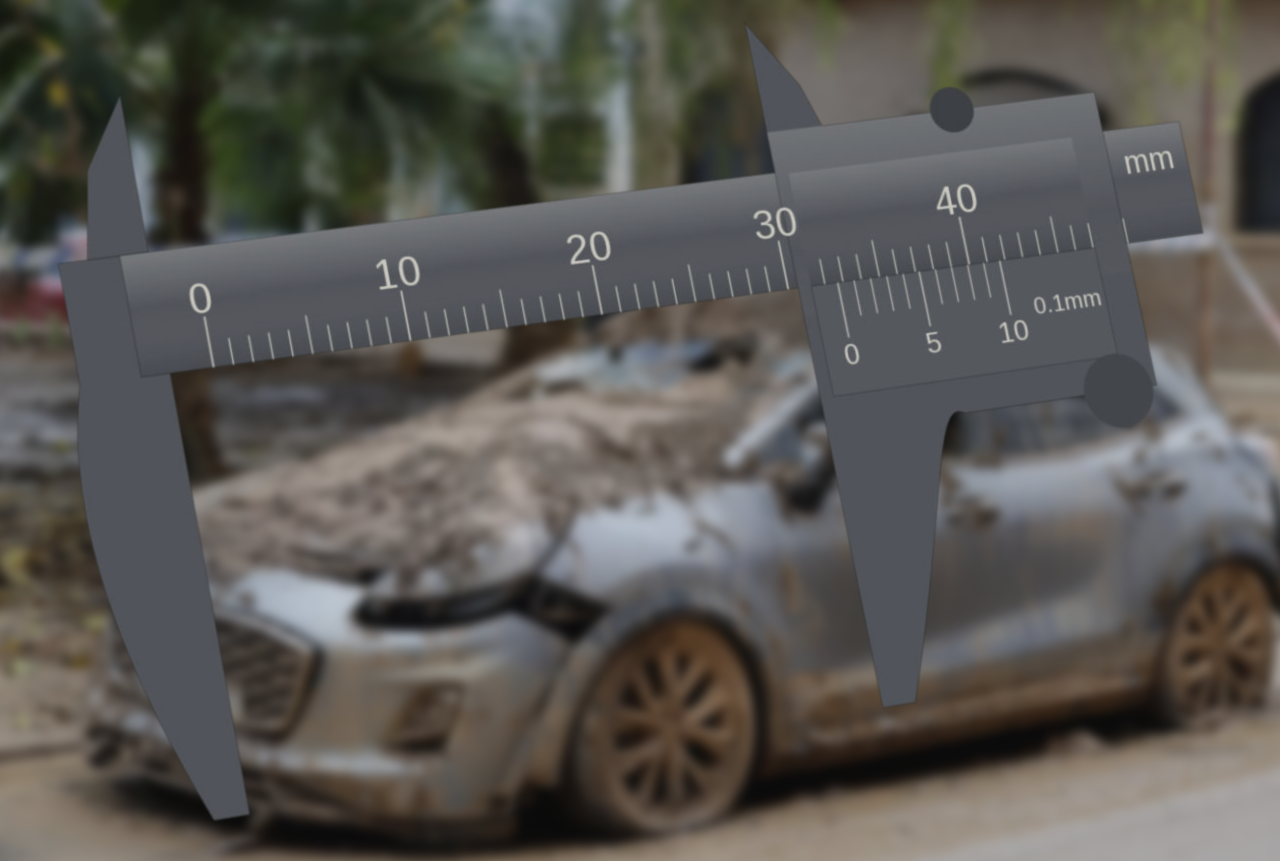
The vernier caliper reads 32.7
